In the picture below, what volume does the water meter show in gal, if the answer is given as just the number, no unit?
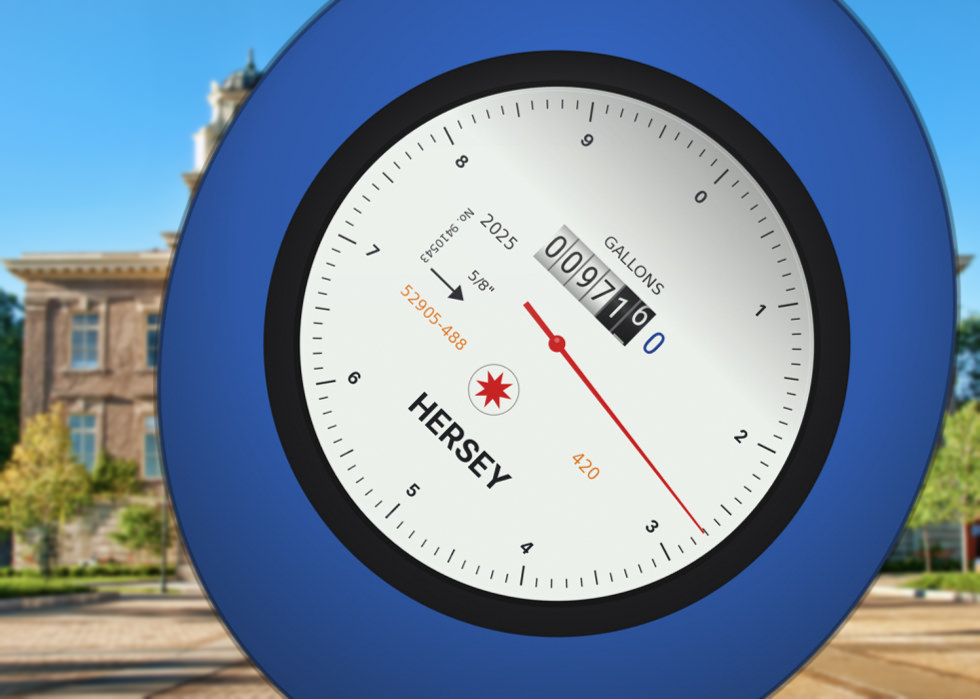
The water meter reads 97162.7
